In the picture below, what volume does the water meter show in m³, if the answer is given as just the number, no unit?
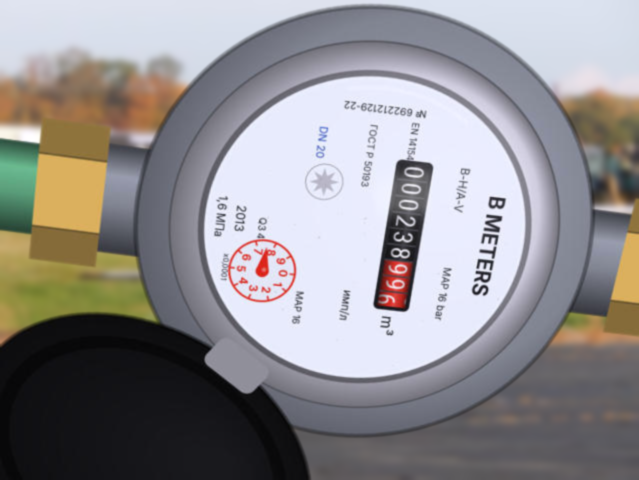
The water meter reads 238.9957
